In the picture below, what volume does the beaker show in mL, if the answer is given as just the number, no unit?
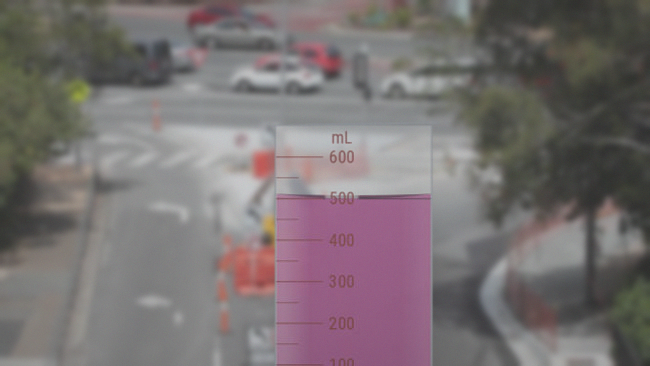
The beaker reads 500
